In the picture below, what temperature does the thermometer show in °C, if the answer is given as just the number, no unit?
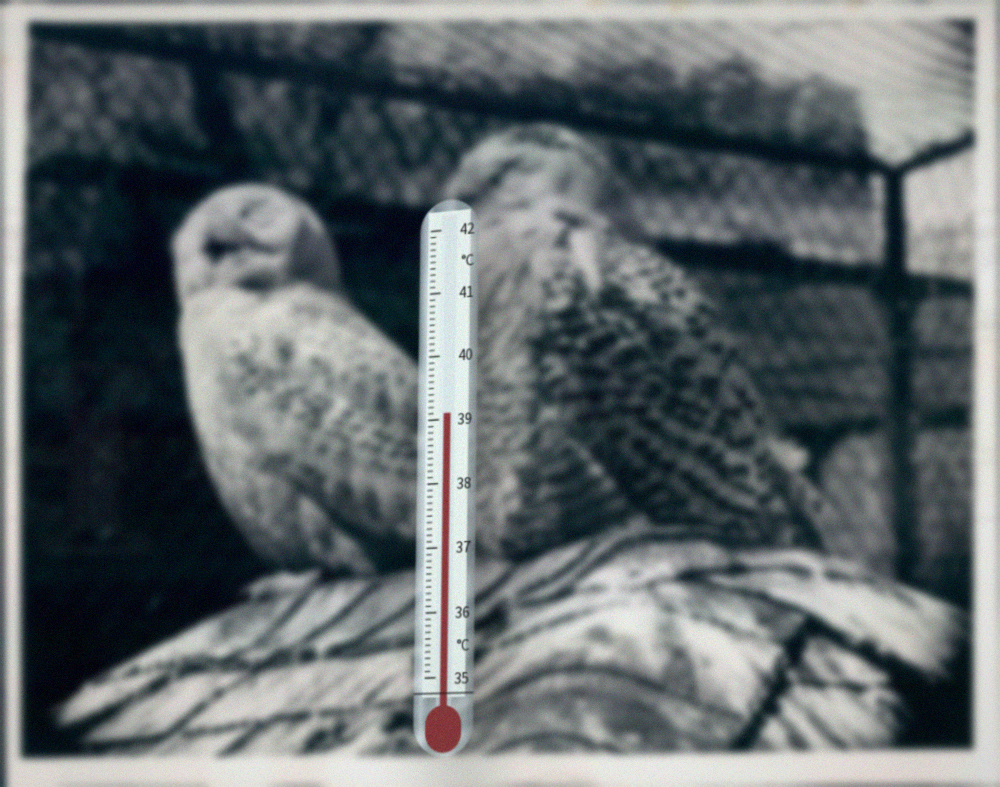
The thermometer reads 39.1
